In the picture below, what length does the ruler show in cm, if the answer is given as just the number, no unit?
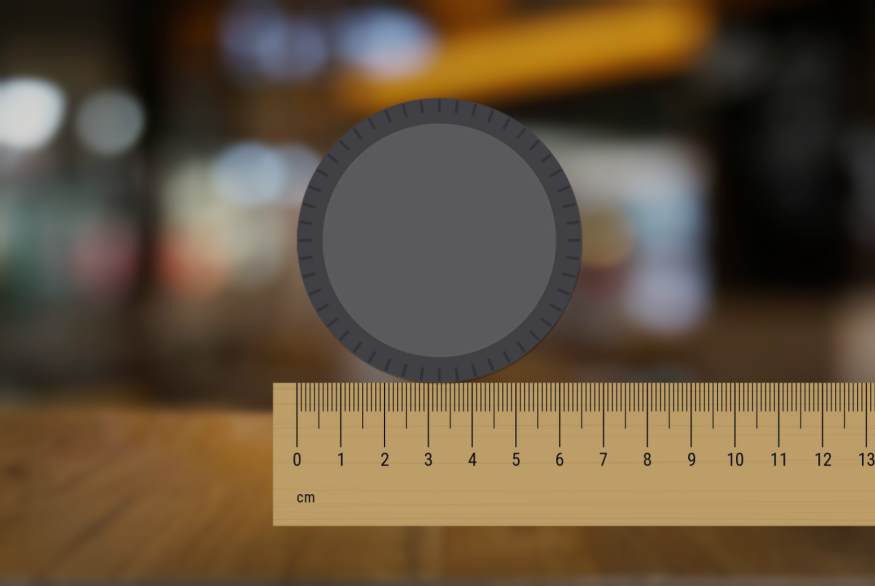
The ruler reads 6.5
